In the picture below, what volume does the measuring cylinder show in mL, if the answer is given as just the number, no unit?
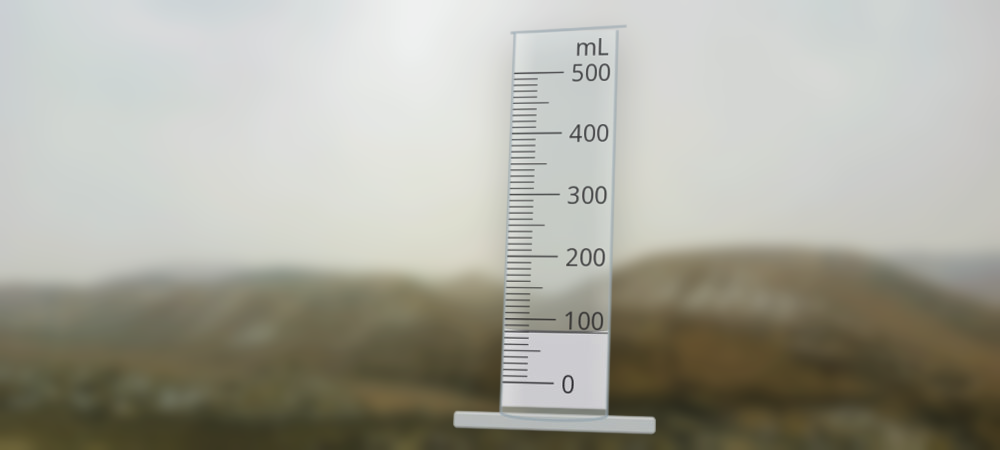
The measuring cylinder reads 80
